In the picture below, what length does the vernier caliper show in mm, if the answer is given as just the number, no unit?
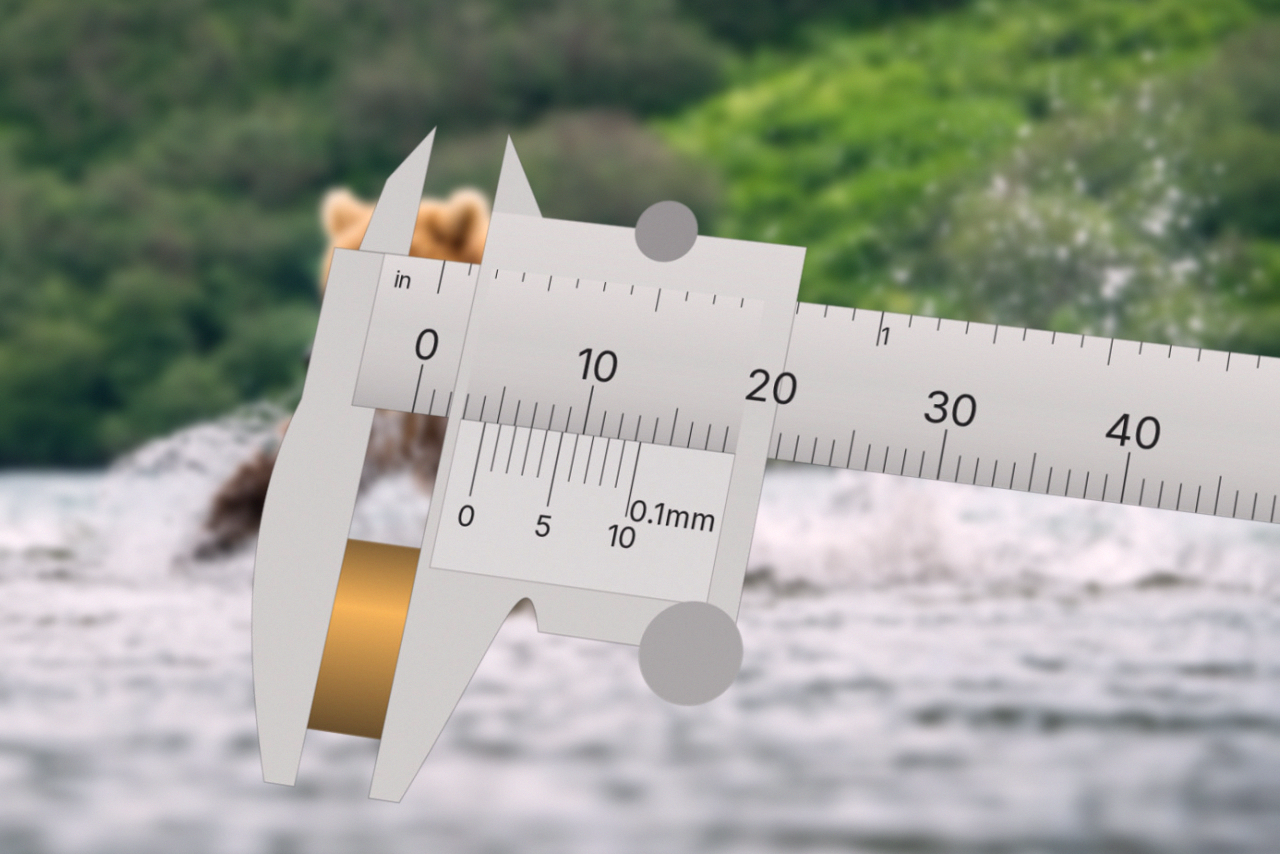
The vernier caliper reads 4.3
